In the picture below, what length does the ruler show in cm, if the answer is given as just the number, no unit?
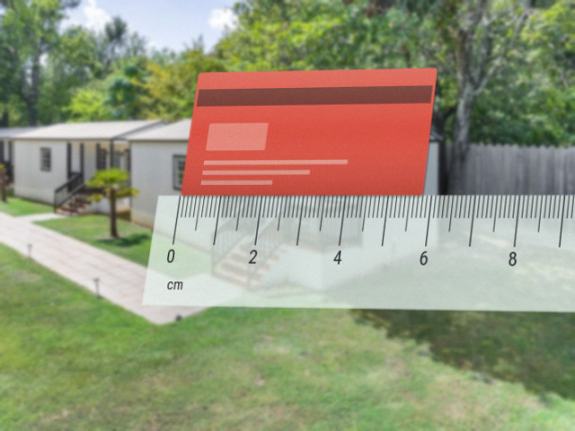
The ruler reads 5.8
